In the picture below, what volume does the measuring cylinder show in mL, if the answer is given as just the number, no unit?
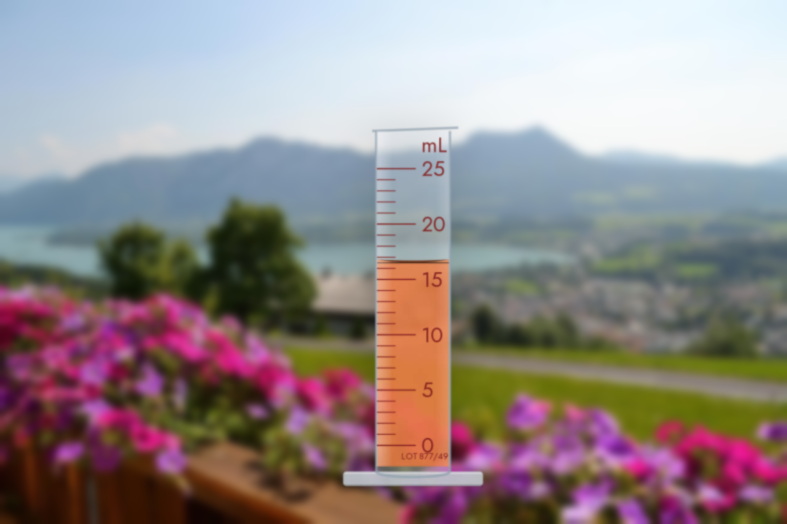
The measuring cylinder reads 16.5
